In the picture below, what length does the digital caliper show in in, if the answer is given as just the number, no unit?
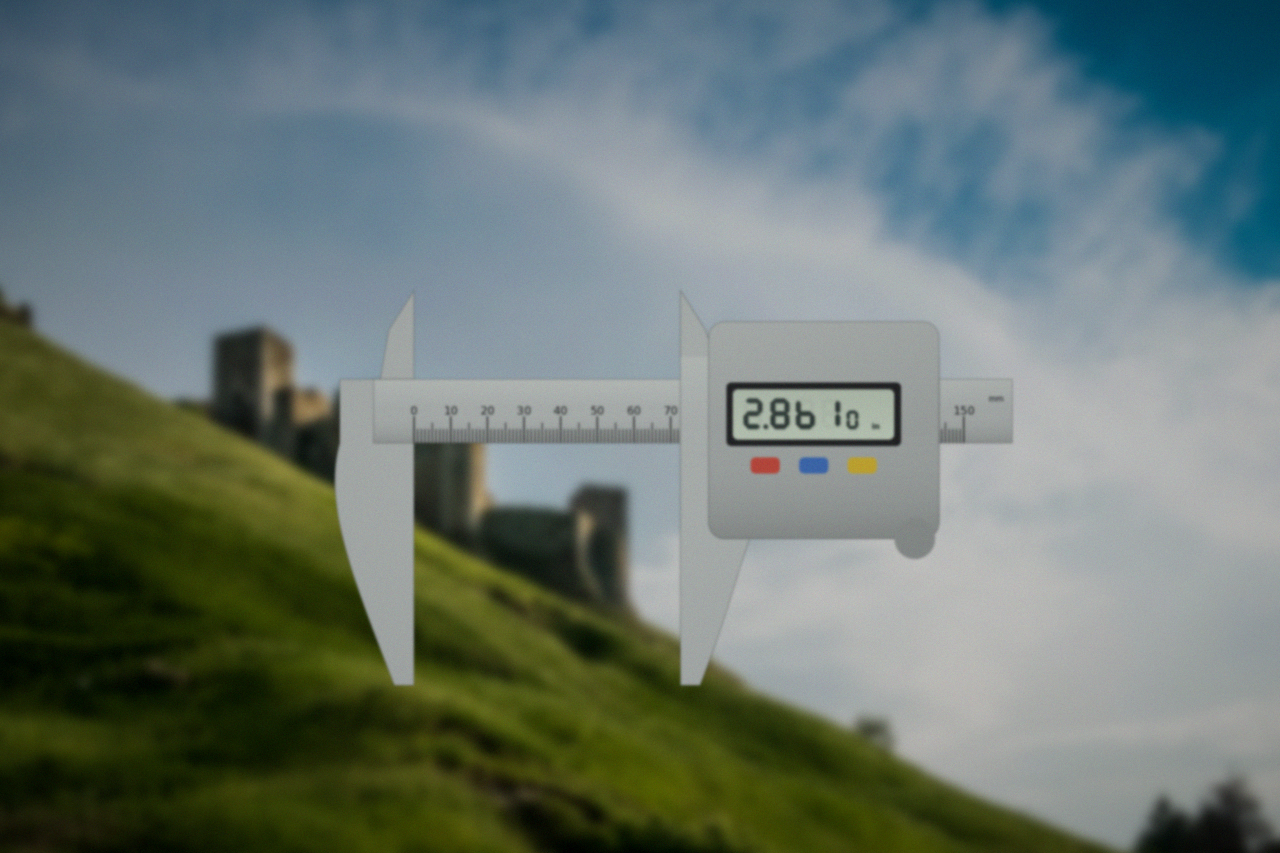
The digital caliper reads 2.8610
